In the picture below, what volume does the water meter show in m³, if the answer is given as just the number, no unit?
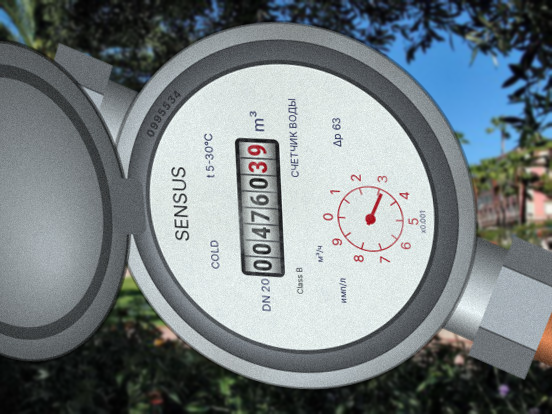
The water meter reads 4760.393
